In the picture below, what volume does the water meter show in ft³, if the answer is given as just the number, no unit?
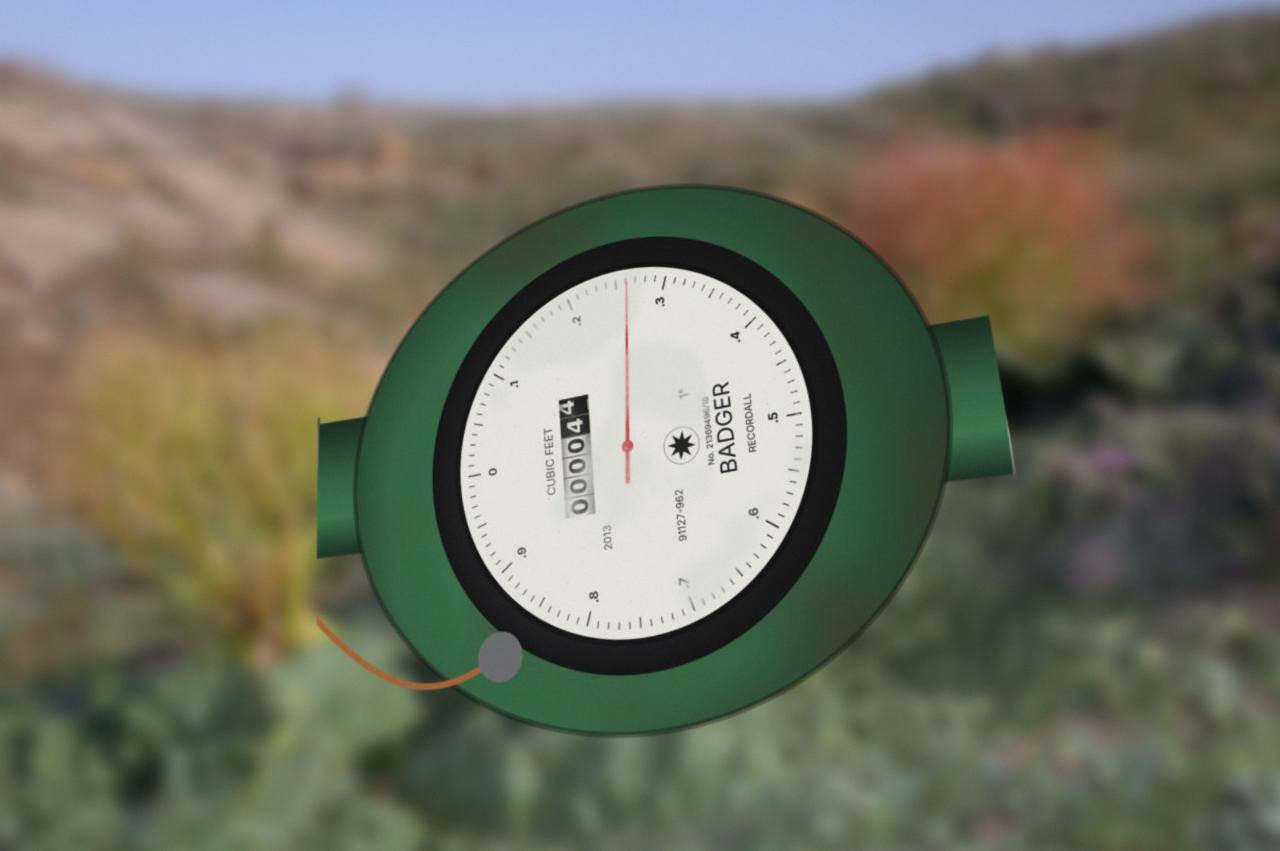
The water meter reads 44.26
